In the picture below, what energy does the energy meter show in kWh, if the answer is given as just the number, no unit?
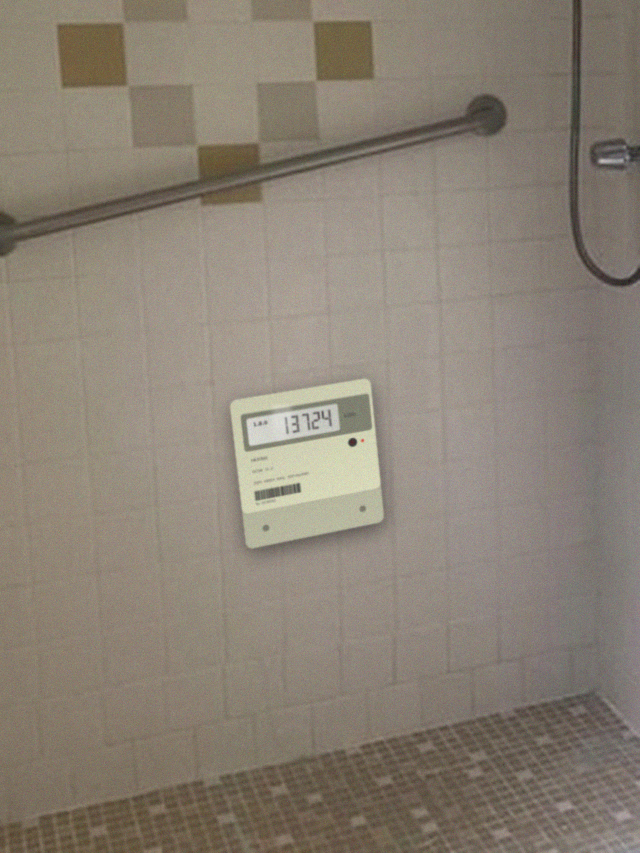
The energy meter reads 13724
